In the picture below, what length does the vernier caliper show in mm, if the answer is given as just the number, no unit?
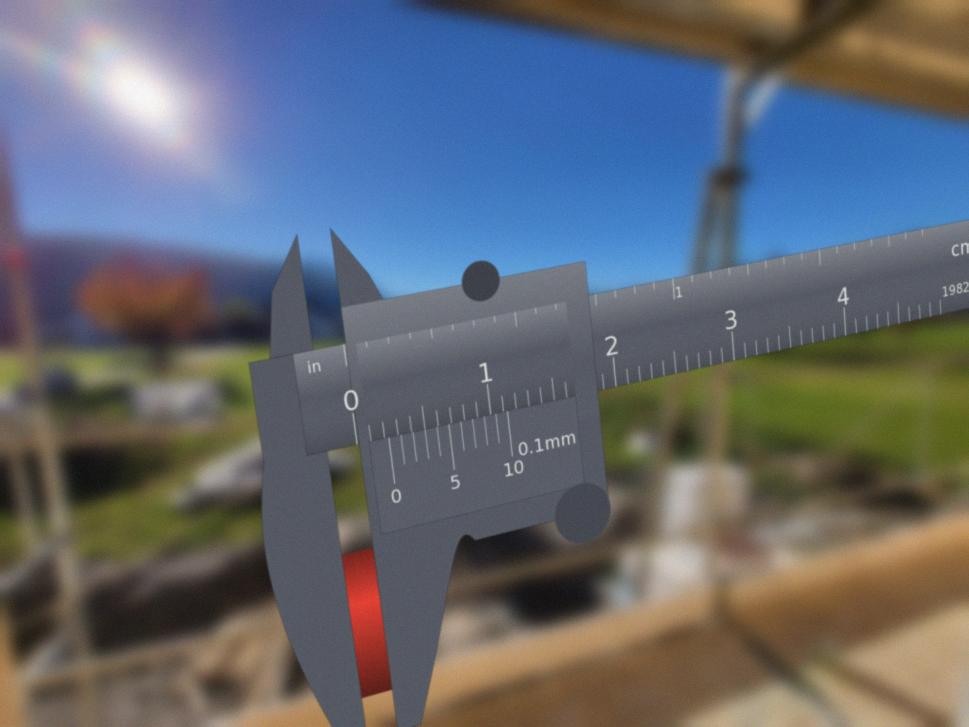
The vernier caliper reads 2.3
